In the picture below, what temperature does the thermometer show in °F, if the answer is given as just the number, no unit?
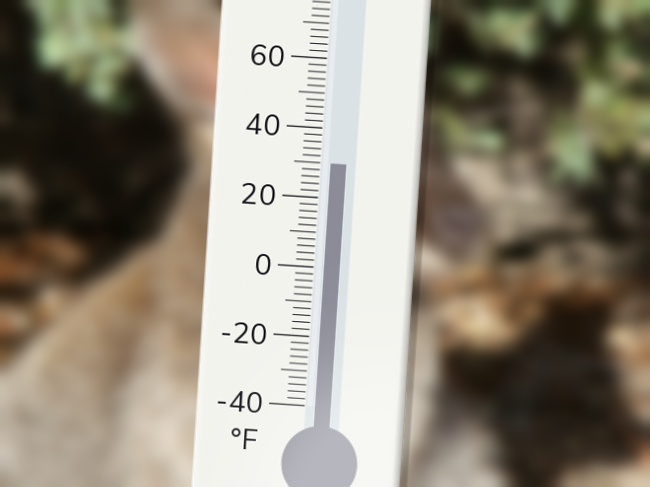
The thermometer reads 30
